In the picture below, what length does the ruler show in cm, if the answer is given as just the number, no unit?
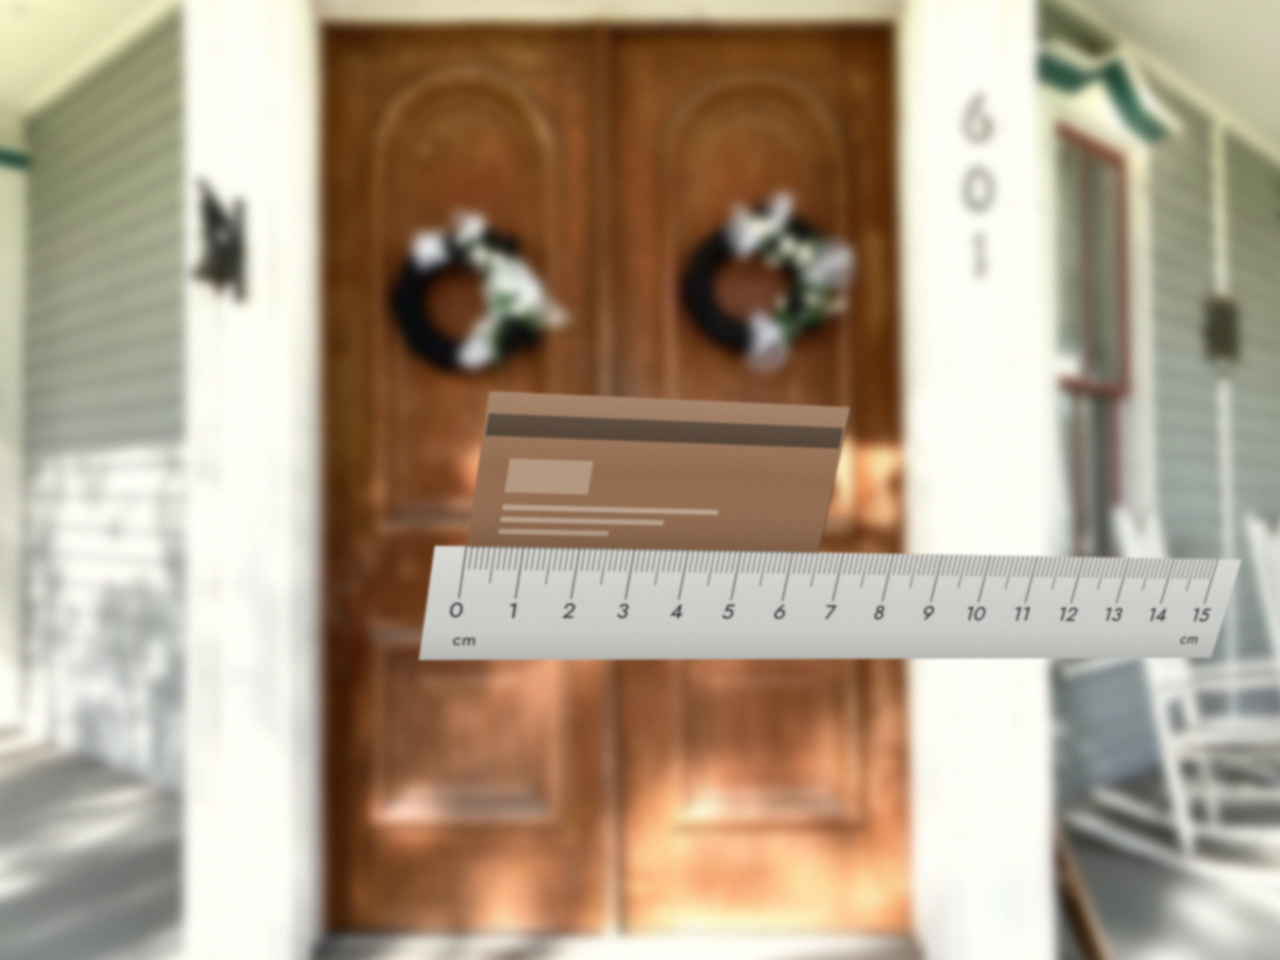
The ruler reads 6.5
